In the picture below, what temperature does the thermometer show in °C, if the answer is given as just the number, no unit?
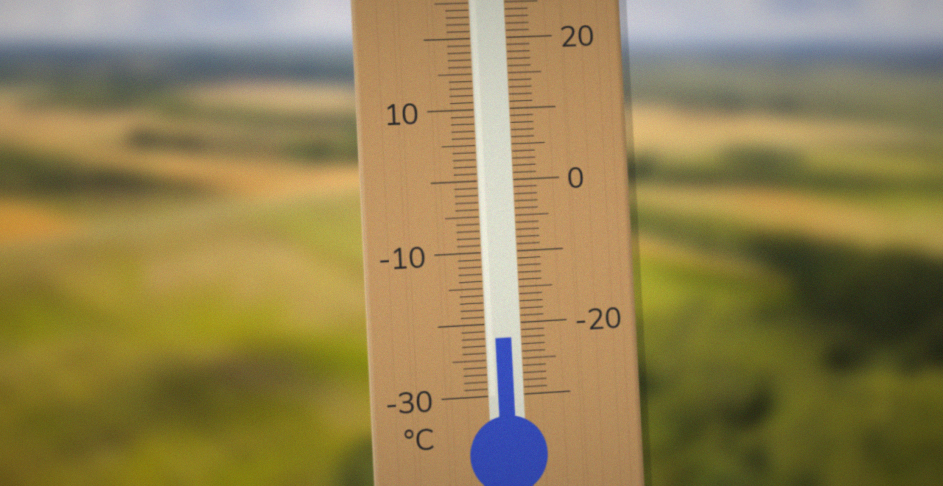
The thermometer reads -22
